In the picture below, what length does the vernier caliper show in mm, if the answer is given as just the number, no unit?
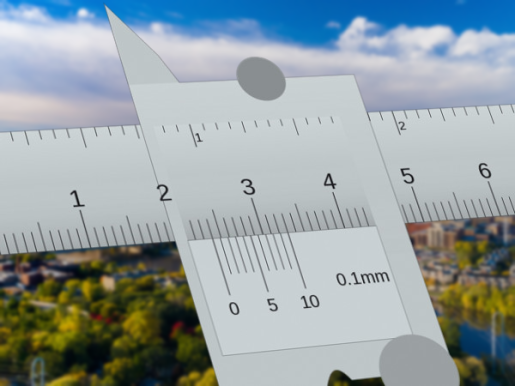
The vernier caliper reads 24.0
